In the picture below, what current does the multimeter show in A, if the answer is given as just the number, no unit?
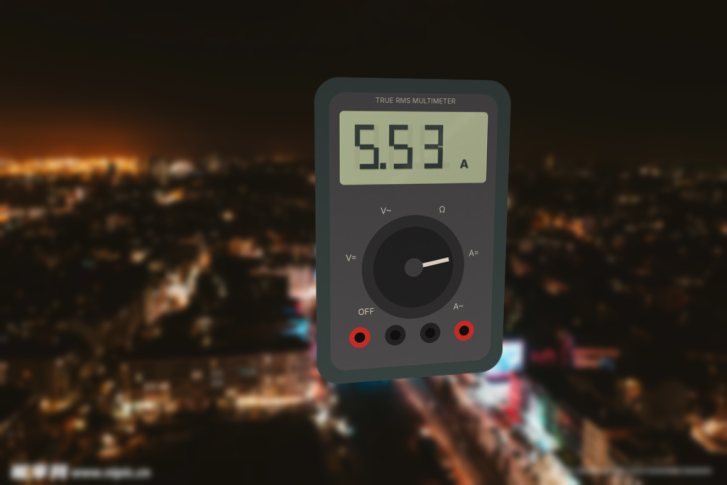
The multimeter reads 5.53
